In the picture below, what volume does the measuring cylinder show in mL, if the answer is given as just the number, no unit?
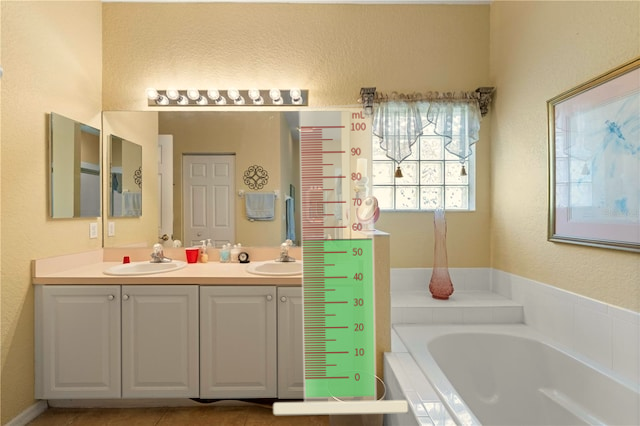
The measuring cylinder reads 55
